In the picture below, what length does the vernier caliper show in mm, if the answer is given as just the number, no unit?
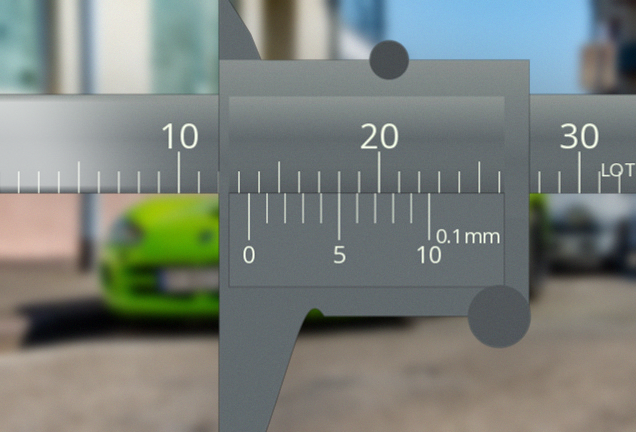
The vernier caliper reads 13.5
